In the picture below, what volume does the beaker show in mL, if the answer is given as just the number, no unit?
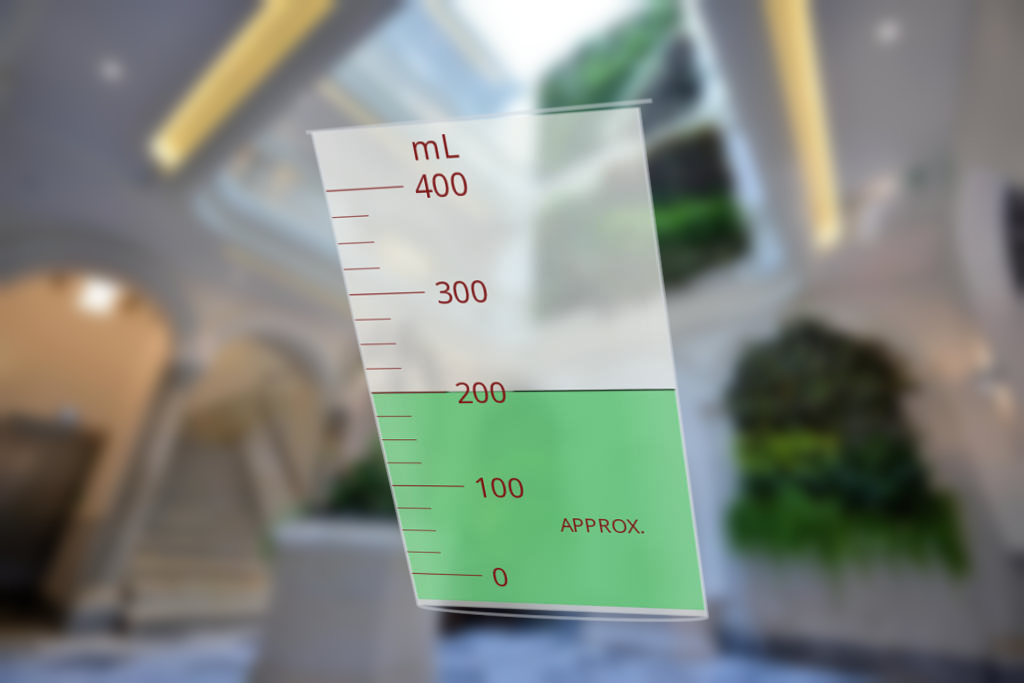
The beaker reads 200
